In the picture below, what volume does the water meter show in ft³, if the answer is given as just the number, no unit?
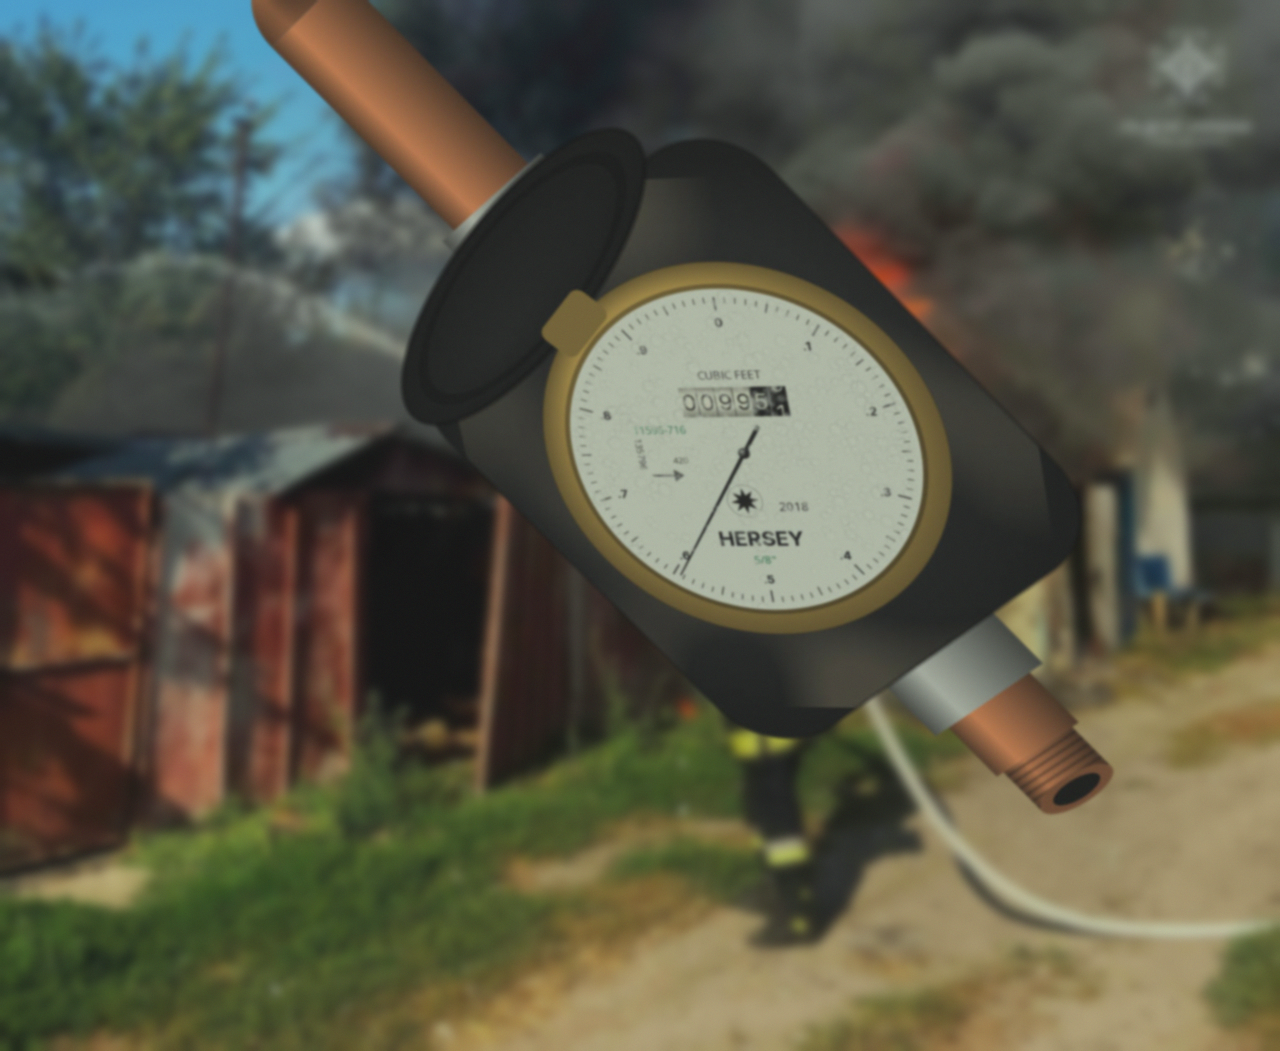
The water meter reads 9950.59
